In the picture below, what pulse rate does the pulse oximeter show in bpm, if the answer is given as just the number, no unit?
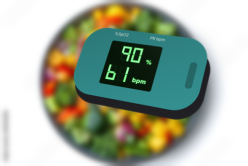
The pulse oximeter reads 61
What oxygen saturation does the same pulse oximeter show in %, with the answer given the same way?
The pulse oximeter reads 90
